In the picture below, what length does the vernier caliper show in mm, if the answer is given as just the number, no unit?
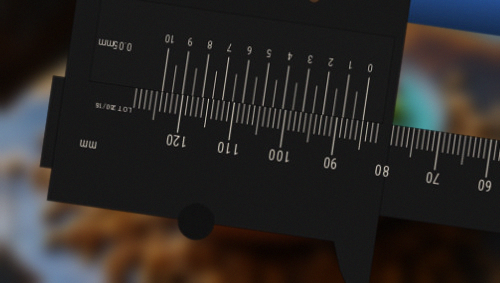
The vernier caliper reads 85.0
